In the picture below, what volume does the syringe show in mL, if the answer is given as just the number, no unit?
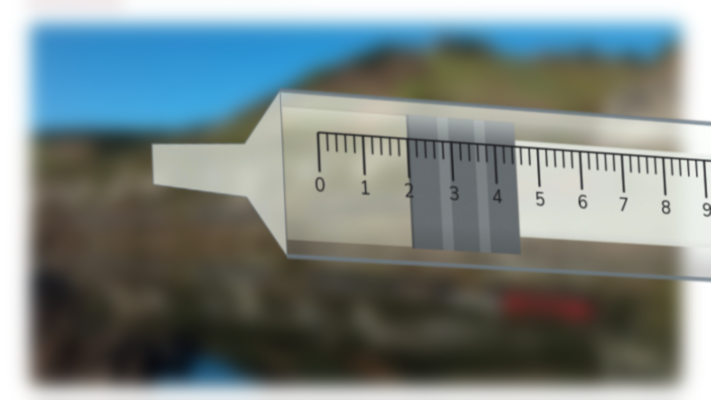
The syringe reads 2
